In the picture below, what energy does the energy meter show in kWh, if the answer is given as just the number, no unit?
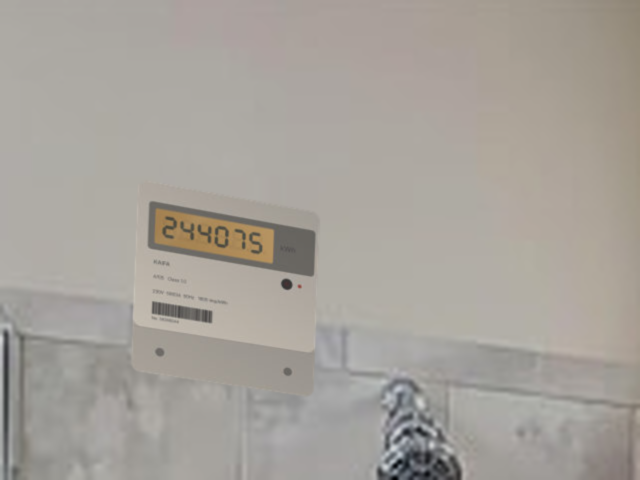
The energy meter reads 244075
